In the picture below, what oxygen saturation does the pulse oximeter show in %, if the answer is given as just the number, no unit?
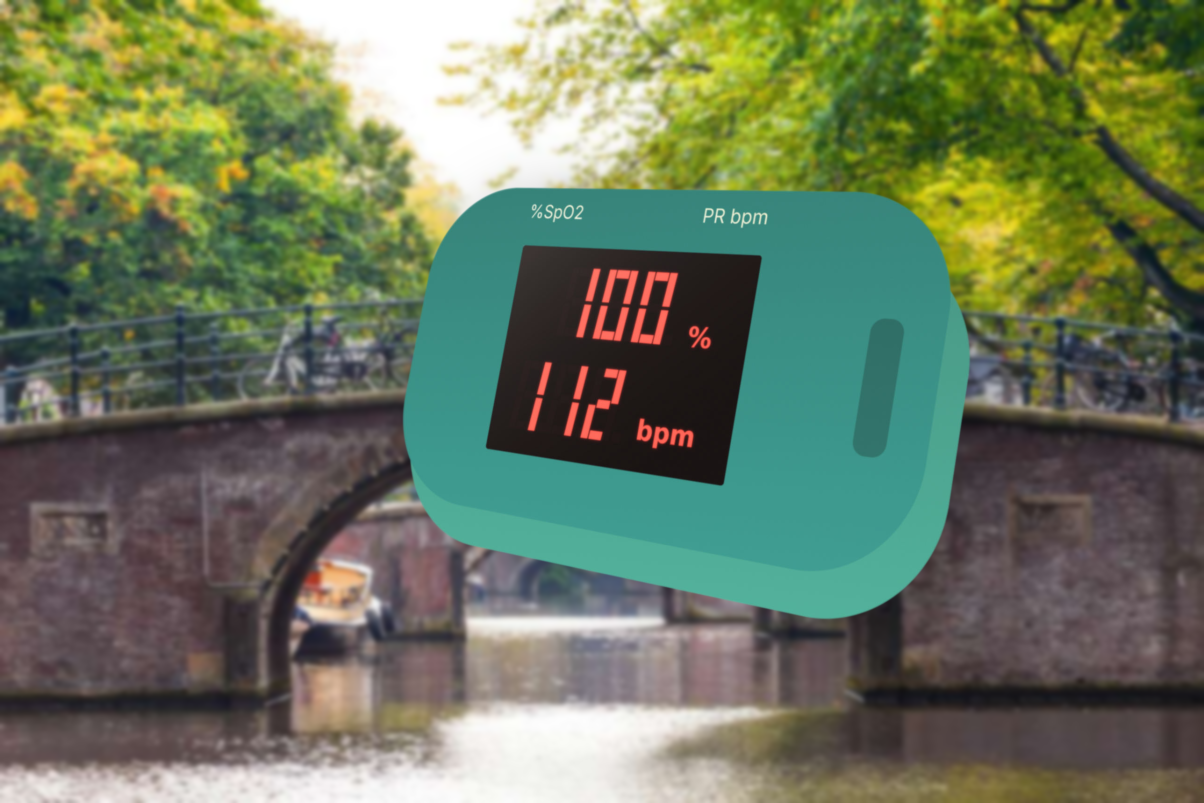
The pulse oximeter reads 100
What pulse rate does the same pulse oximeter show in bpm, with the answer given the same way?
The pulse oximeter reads 112
